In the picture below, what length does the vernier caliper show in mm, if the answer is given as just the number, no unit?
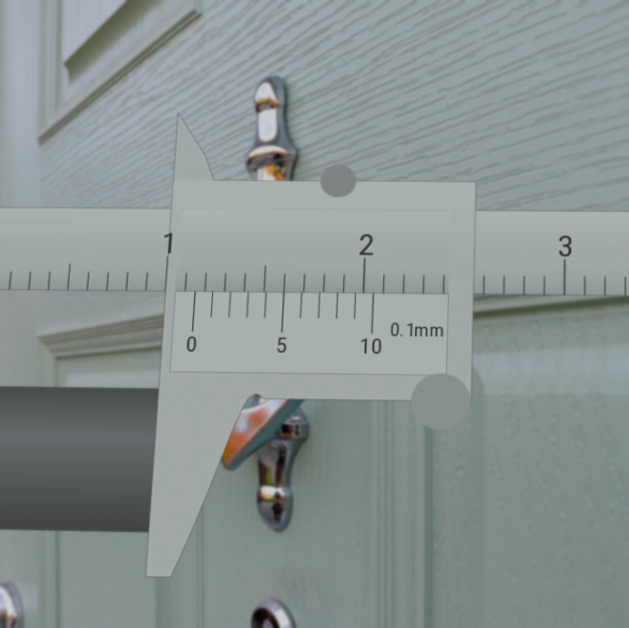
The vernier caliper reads 11.5
